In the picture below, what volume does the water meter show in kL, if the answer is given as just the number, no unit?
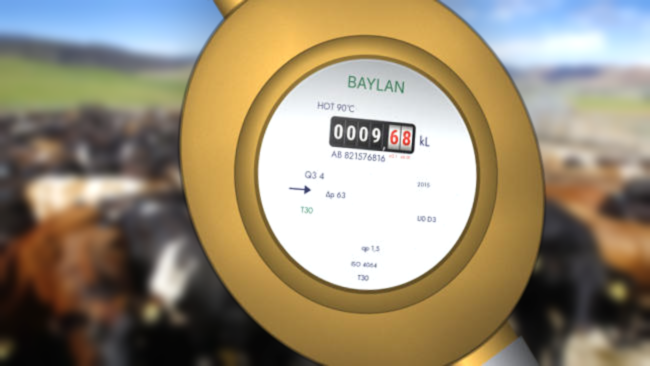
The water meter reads 9.68
